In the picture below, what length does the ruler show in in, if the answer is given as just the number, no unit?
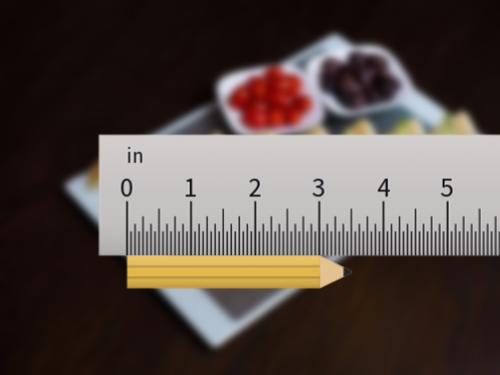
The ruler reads 3.5
